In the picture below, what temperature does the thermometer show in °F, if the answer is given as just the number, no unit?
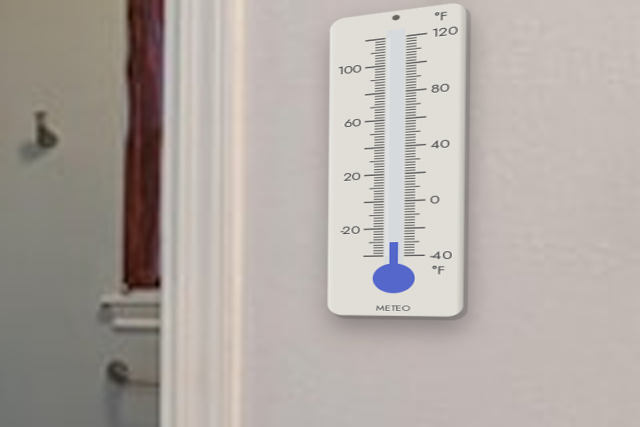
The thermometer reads -30
